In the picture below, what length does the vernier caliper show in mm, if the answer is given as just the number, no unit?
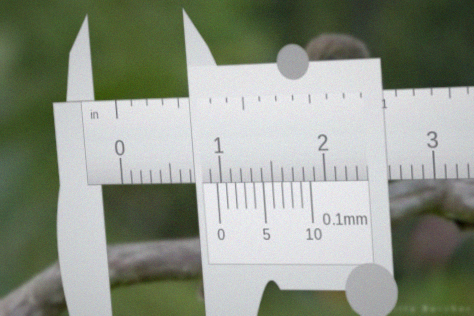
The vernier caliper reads 9.6
